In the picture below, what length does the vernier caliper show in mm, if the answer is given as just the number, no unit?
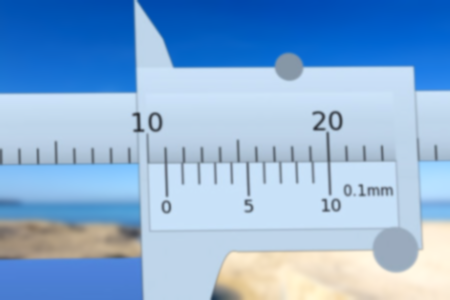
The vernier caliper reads 11.0
